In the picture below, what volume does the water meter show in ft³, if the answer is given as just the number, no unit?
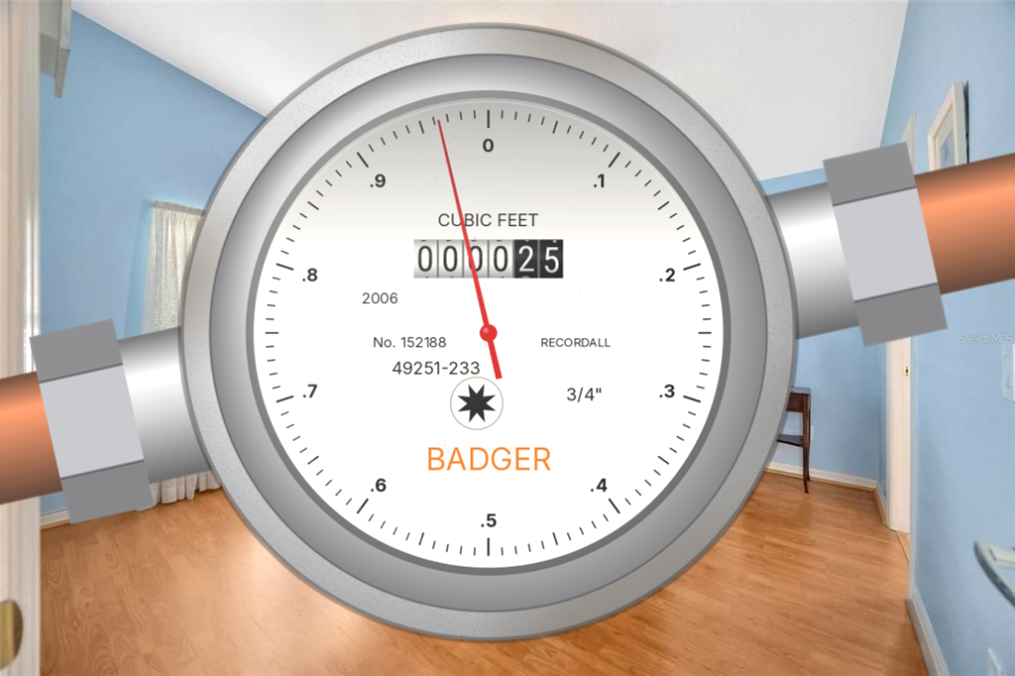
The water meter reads 24.96
